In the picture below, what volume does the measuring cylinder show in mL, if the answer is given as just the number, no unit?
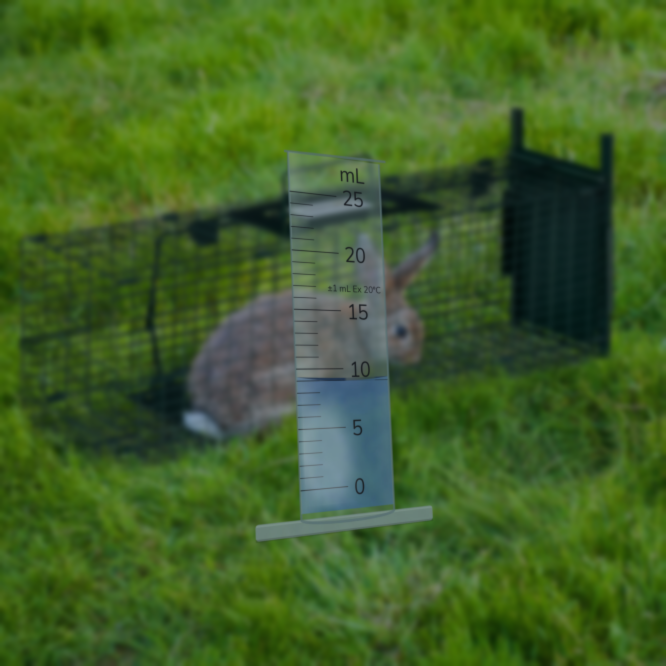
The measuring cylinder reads 9
